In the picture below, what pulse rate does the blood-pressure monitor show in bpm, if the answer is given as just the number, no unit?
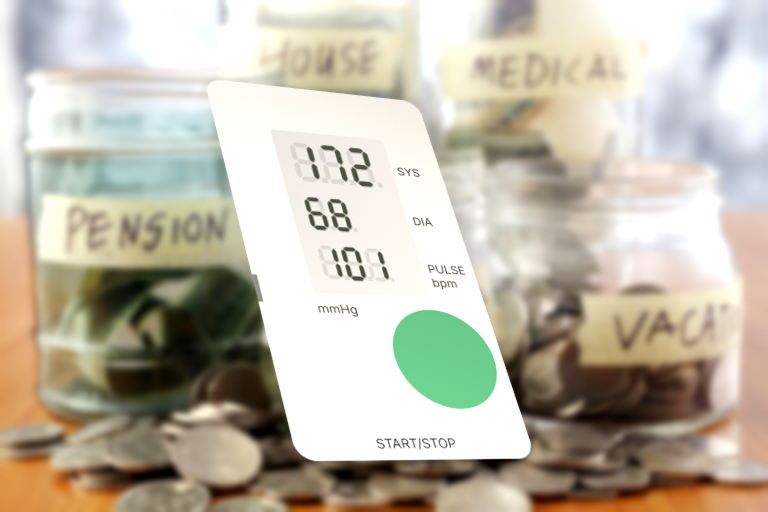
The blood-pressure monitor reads 101
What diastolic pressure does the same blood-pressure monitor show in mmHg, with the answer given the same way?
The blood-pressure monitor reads 68
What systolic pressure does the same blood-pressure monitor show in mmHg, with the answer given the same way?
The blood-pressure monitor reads 172
